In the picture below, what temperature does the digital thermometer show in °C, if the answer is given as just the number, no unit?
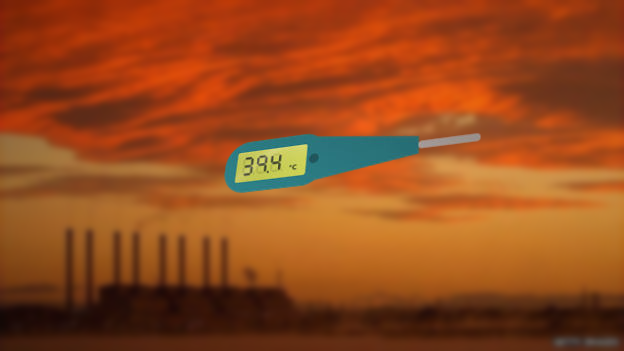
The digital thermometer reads 39.4
